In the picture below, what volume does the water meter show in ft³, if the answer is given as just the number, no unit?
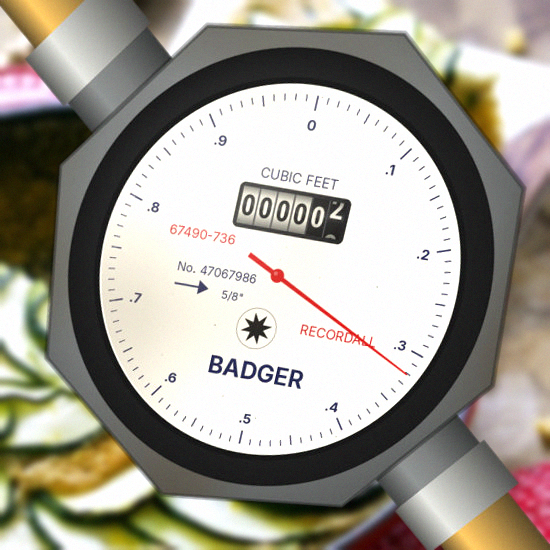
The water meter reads 2.32
